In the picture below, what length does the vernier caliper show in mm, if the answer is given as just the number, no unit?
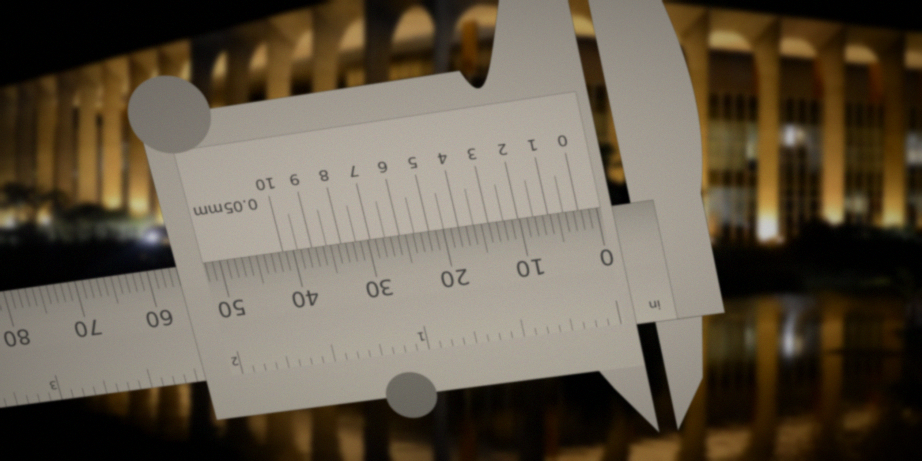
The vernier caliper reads 2.4
